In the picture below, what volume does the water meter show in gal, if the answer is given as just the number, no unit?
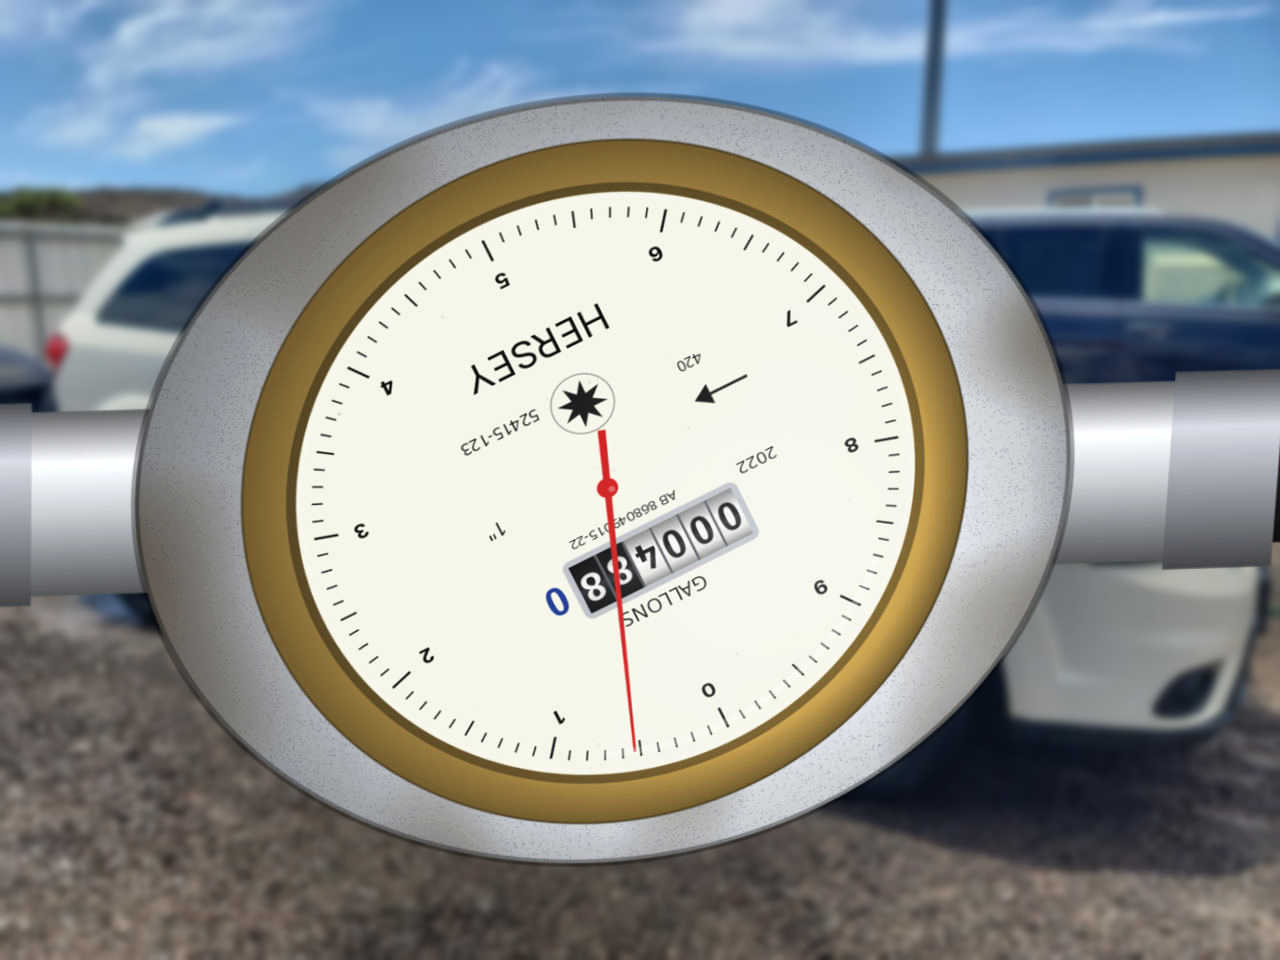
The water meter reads 4880.5
